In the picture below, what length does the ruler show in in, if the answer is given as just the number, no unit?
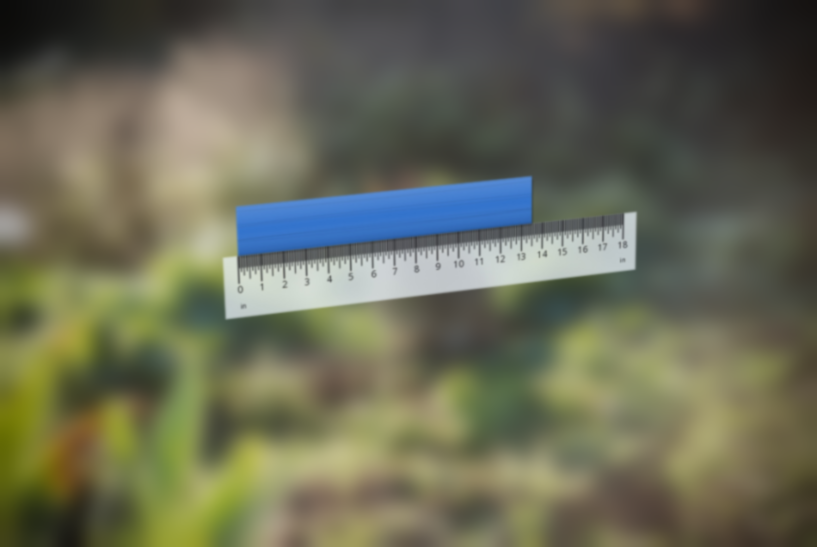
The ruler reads 13.5
